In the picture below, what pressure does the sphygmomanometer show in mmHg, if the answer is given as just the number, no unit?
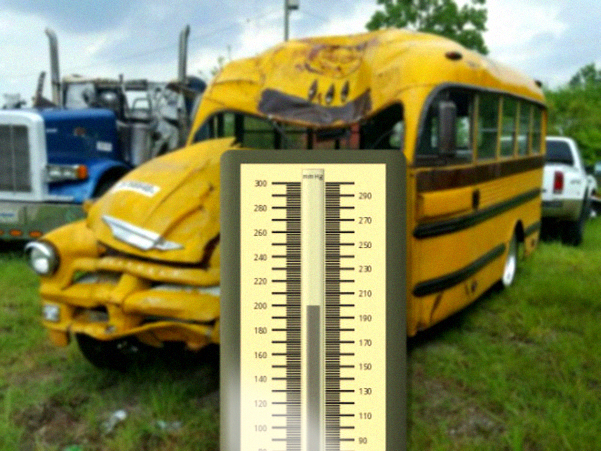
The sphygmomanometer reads 200
